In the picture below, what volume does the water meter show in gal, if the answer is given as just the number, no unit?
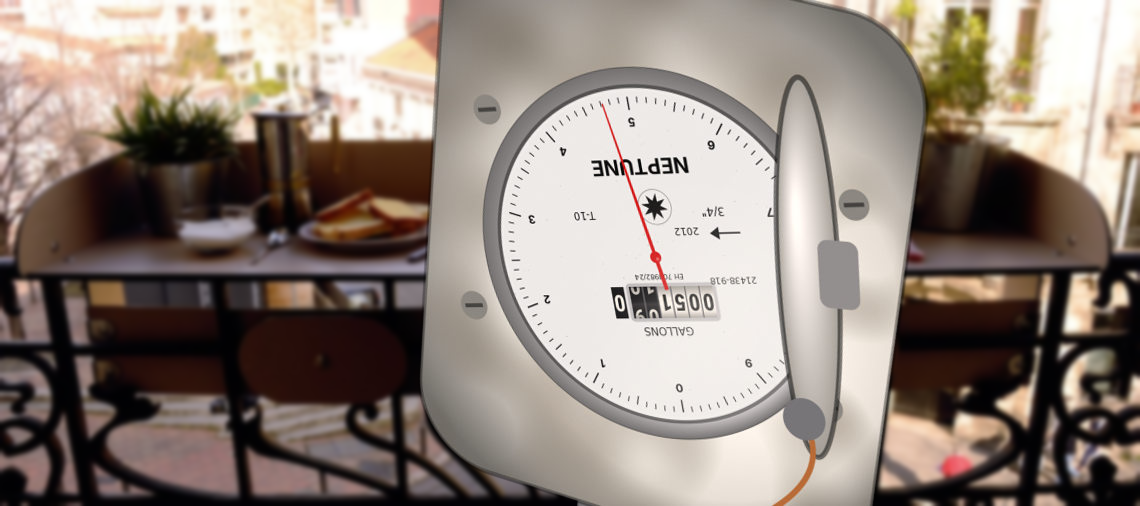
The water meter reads 51094.7
